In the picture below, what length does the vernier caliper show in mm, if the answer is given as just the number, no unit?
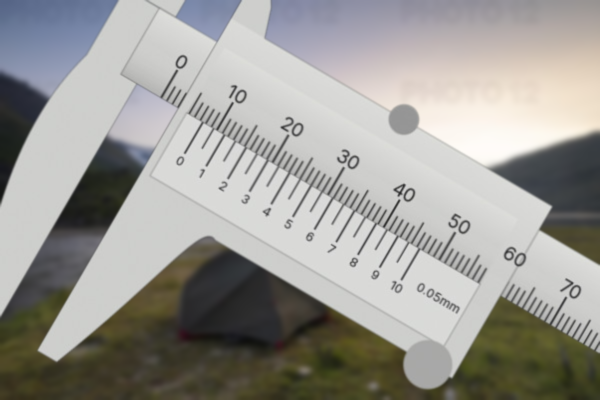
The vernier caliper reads 7.5
